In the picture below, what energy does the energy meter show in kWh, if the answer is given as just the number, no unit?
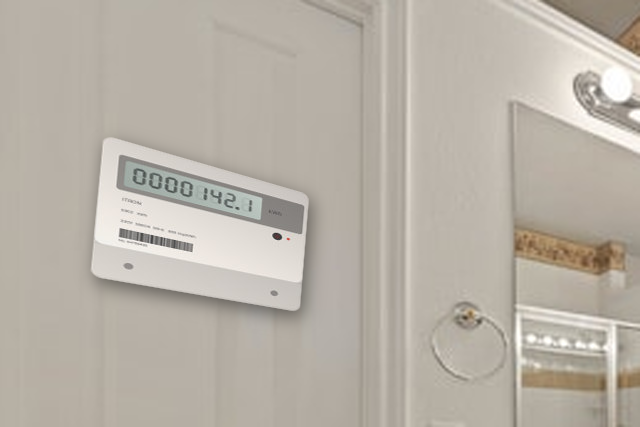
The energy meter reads 142.1
